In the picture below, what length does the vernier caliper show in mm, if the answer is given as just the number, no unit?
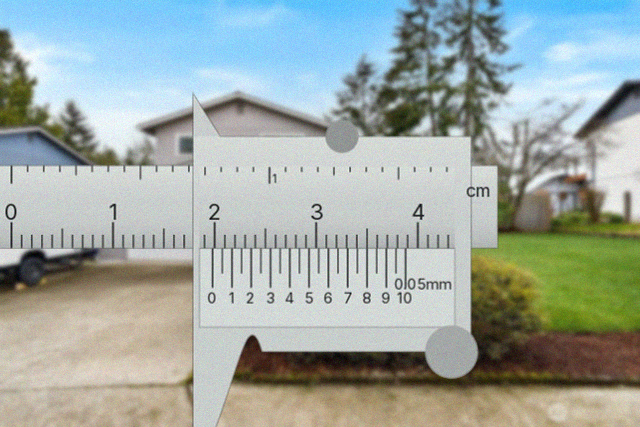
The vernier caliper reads 19.8
